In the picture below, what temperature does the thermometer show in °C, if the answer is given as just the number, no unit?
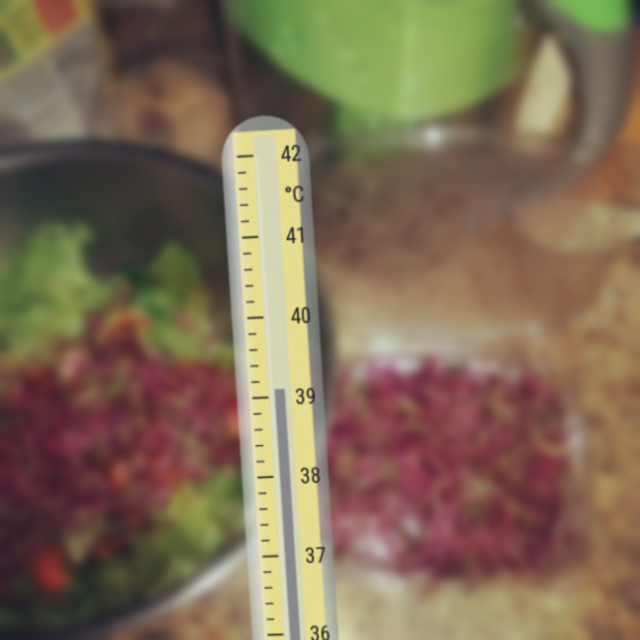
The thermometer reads 39.1
